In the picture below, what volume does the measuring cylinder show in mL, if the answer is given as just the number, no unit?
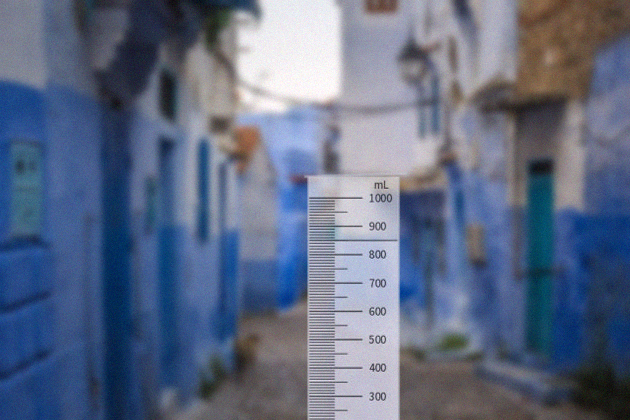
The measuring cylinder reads 850
